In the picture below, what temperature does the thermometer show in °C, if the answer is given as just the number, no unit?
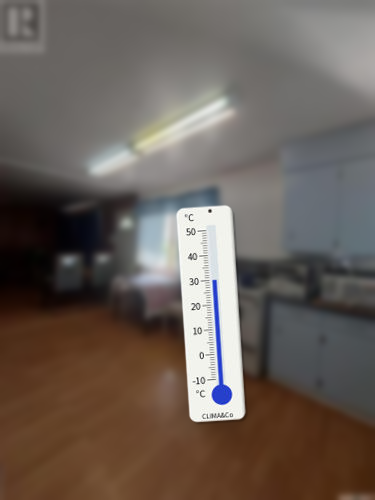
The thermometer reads 30
